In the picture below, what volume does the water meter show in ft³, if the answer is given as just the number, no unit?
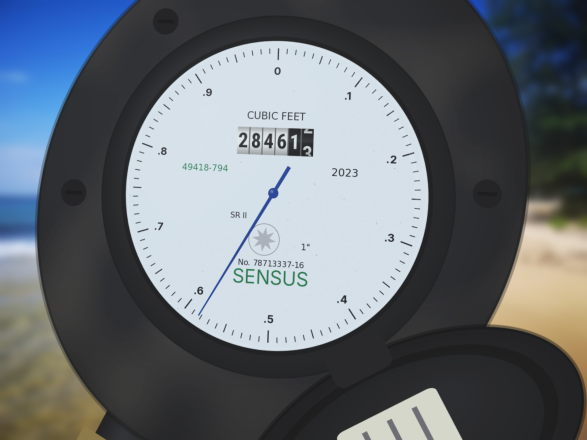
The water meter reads 284612.58
